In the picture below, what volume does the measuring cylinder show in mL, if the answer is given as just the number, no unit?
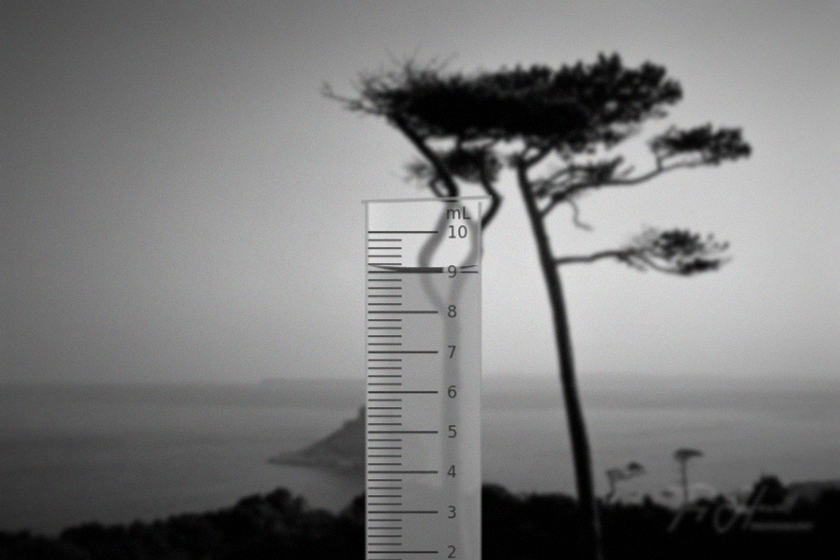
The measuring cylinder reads 9
